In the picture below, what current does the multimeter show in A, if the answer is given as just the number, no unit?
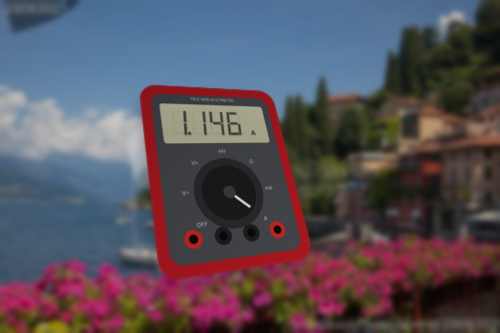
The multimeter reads 1.146
